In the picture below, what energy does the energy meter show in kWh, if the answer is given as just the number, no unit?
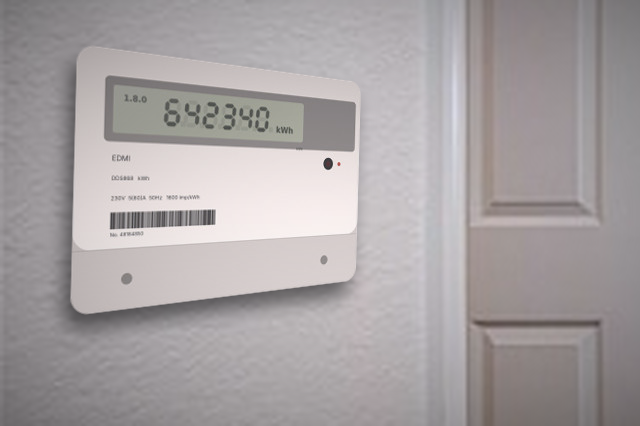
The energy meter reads 642340
